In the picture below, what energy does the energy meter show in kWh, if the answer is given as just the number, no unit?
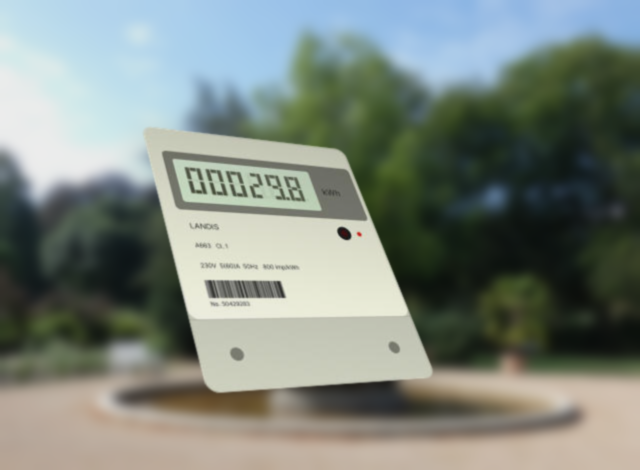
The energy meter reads 29.8
